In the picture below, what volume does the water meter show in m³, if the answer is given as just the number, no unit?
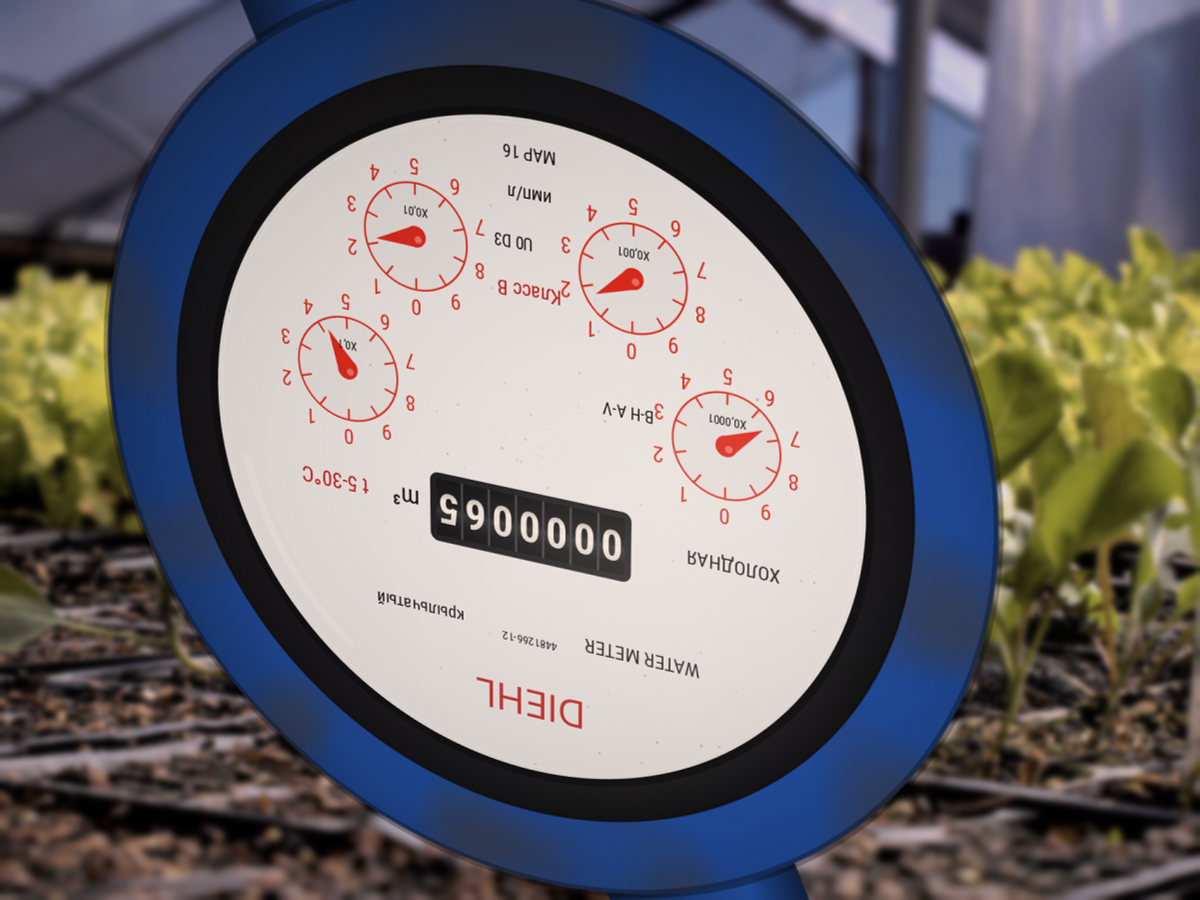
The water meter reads 65.4216
